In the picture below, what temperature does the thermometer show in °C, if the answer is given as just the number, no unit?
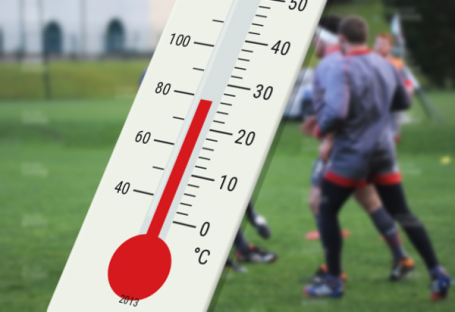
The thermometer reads 26
